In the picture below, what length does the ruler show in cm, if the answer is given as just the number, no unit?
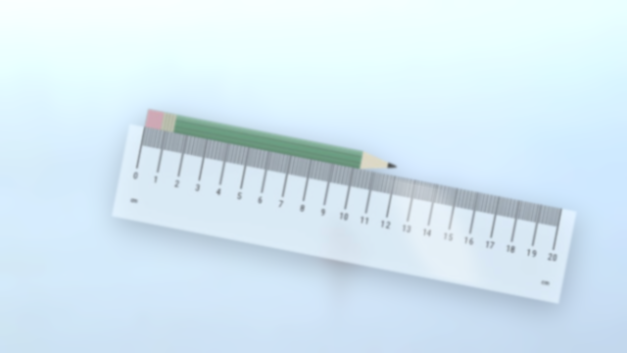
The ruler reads 12
